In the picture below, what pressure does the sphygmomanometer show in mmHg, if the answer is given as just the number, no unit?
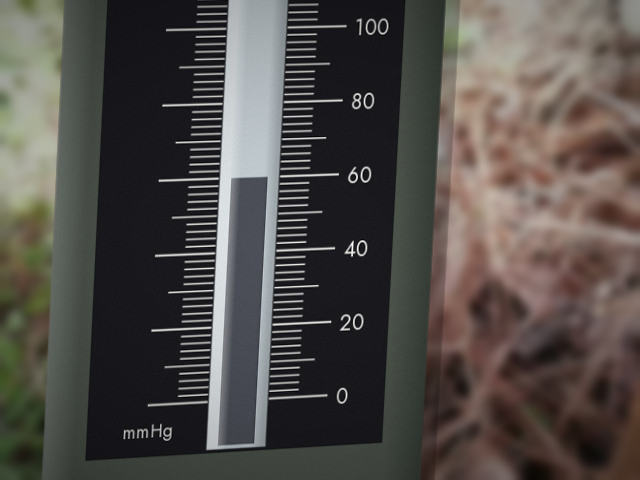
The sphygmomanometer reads 60
